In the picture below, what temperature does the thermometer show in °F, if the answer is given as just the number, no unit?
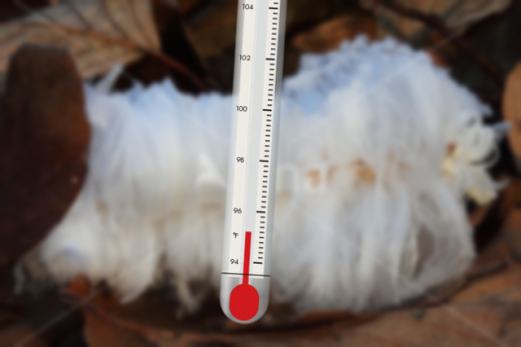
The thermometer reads 95.2
